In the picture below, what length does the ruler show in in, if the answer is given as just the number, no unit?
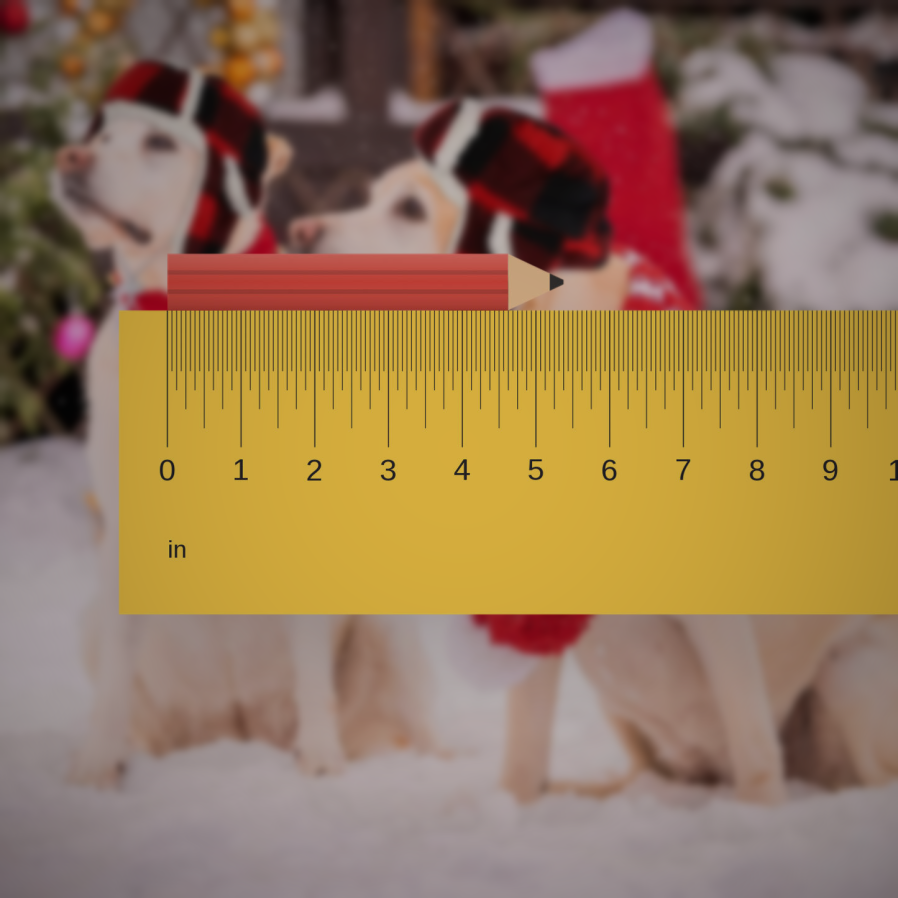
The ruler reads 5.375
